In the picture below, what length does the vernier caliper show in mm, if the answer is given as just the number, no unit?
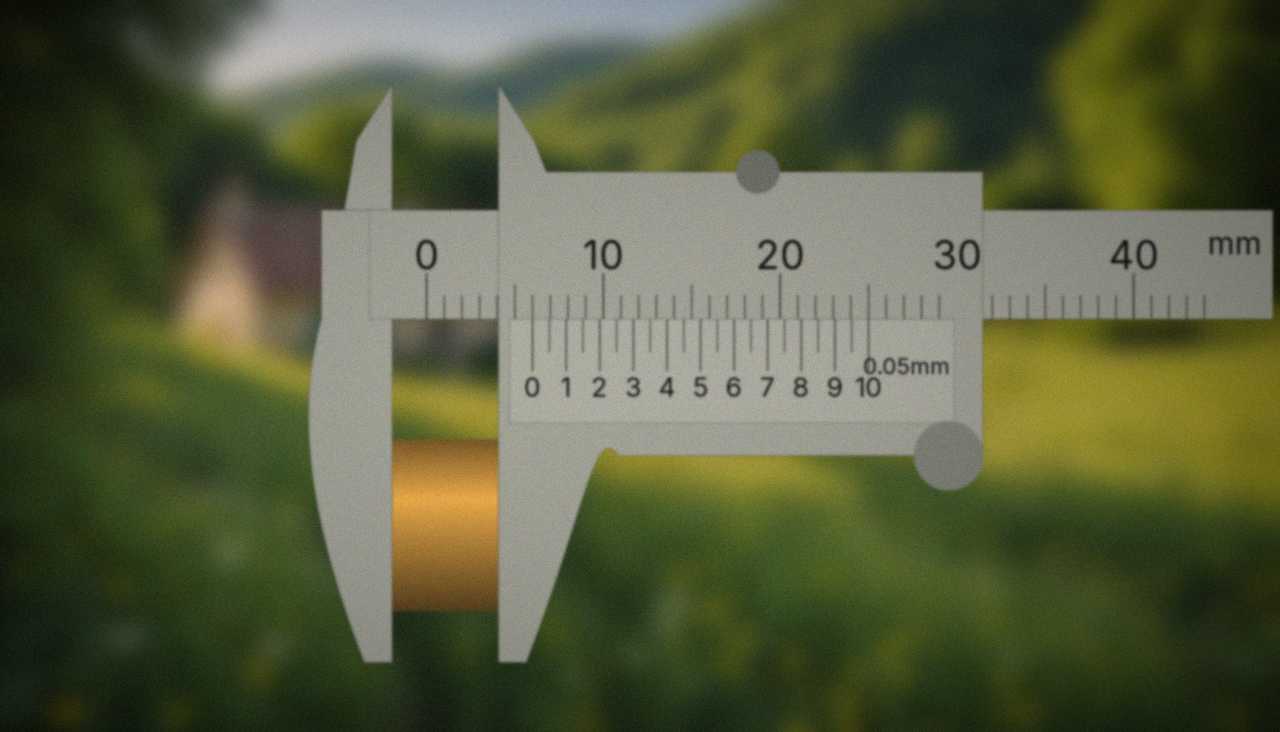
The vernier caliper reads 6.0
